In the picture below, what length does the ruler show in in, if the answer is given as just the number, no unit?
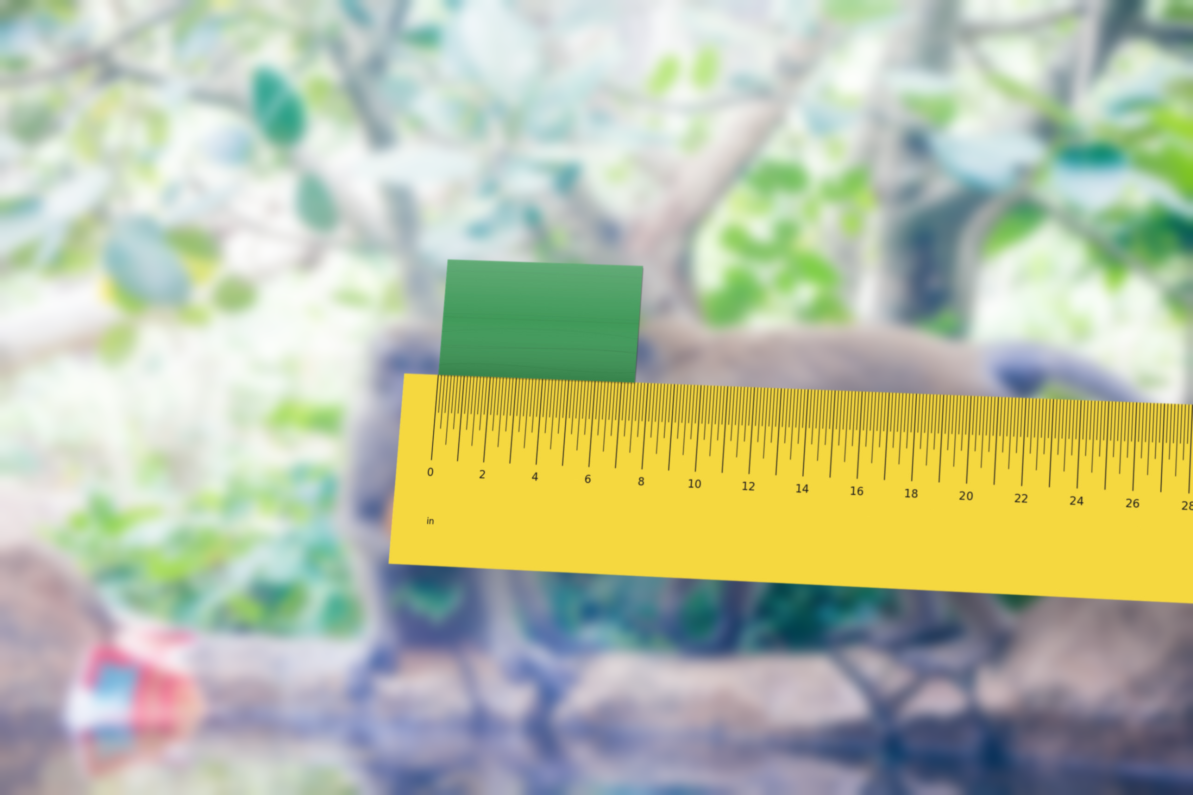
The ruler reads 7.5
